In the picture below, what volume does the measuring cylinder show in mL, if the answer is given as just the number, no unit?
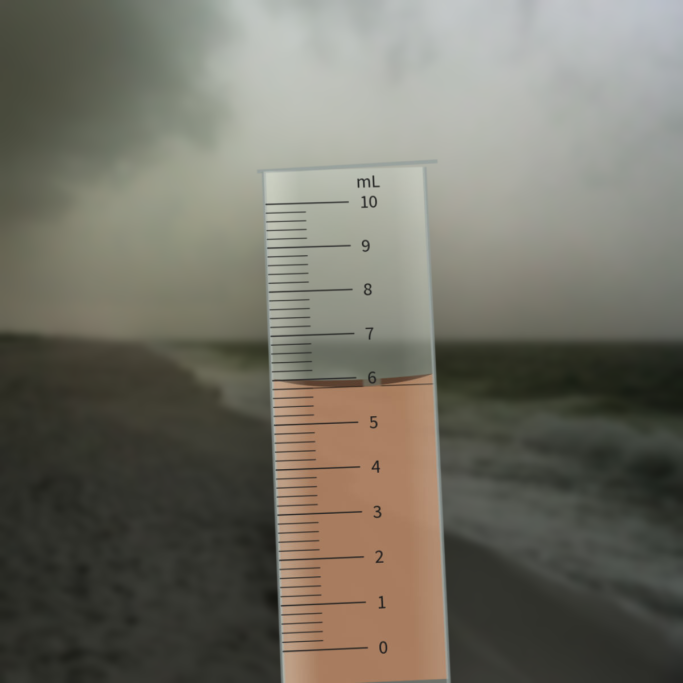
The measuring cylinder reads 5.8
